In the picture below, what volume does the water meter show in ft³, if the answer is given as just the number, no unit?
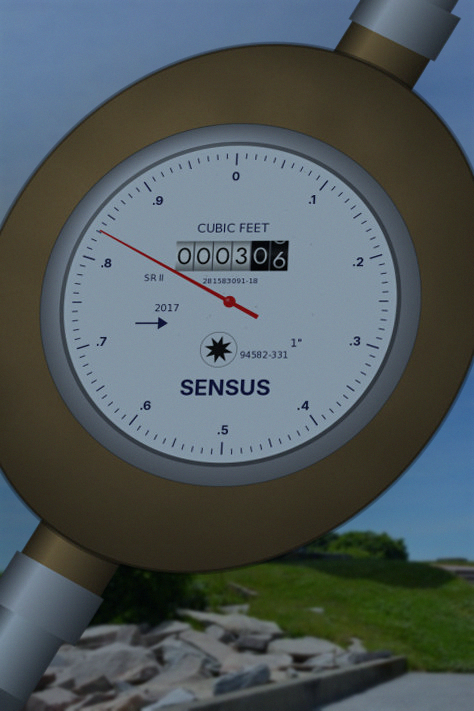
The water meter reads 305.83
